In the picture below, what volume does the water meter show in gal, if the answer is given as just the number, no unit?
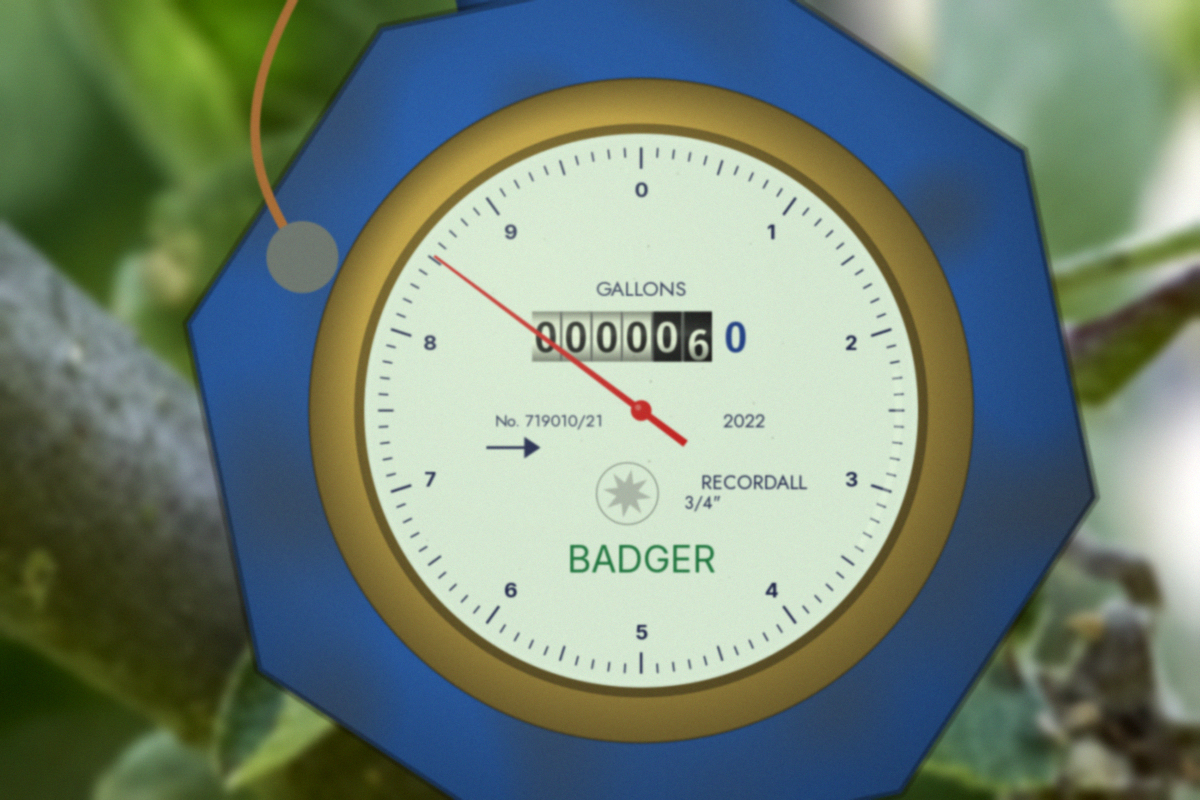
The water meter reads 58.5
